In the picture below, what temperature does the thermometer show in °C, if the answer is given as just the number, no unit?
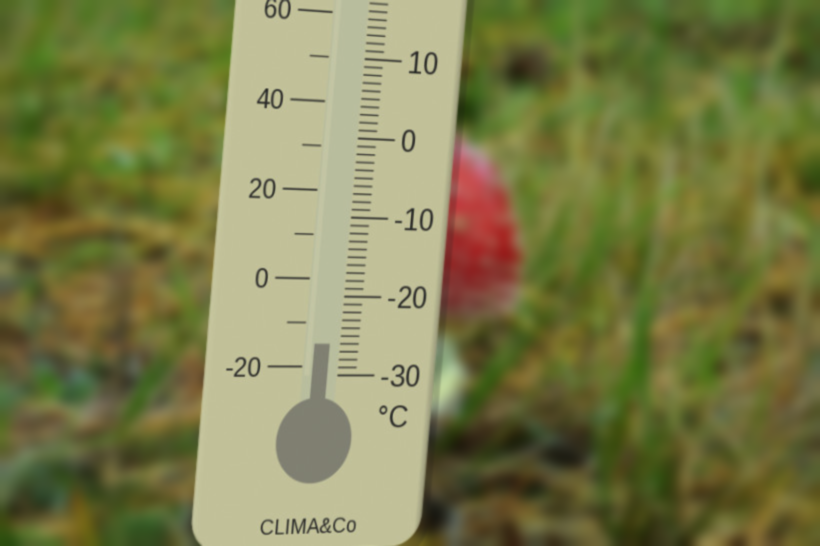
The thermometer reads -26
